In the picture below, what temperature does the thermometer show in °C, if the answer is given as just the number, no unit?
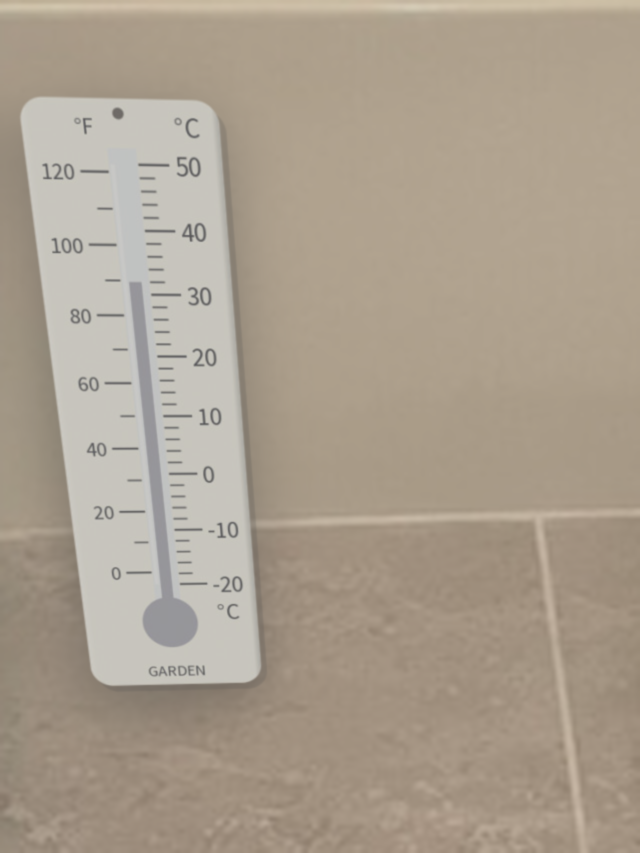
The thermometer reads 32
